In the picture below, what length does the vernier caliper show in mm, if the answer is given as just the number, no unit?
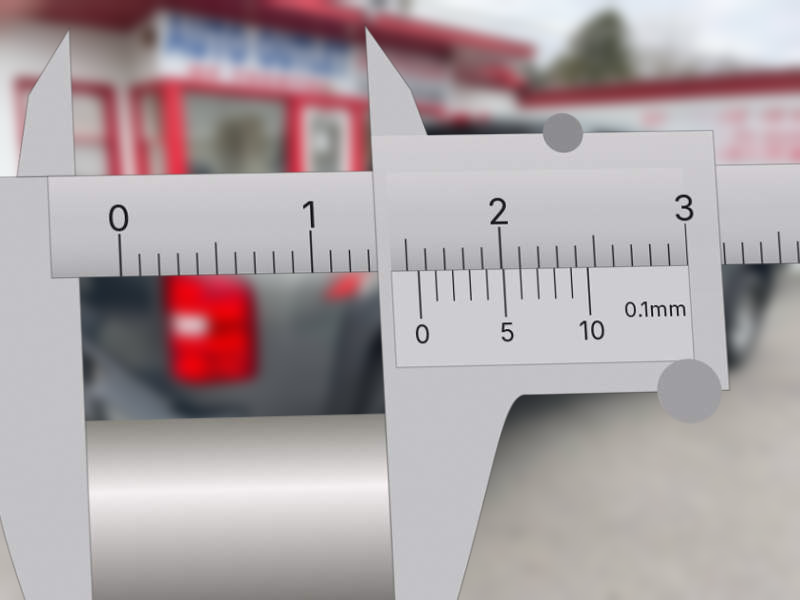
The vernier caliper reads 15.6
